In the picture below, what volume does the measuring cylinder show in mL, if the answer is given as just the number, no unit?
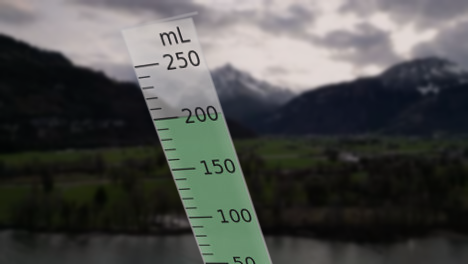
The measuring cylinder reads 200
